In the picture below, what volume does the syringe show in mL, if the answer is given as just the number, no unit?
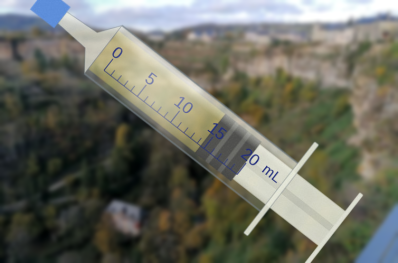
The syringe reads 14.5
